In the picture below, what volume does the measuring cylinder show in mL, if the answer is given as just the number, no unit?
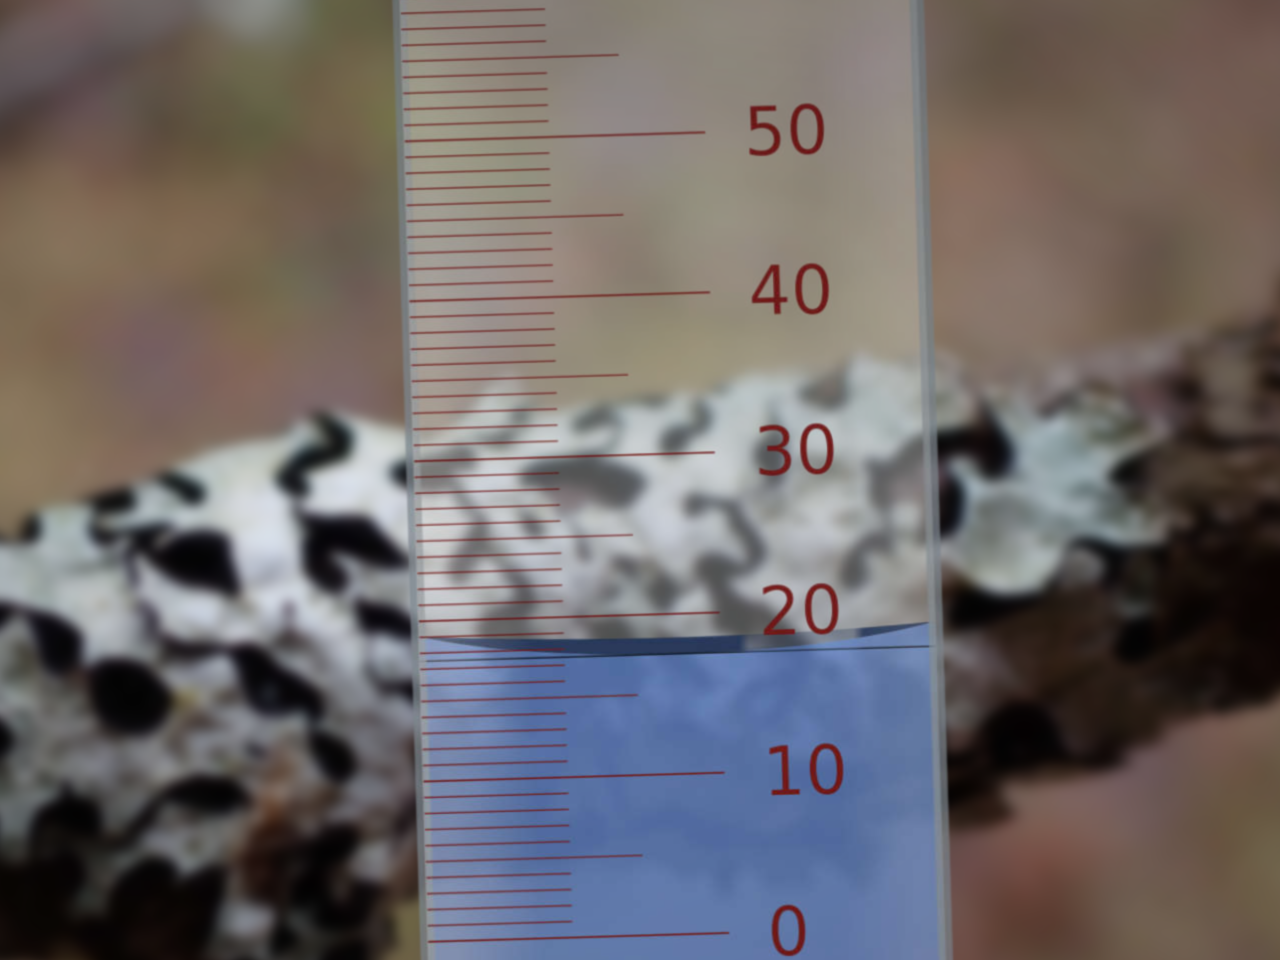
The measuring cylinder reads 17.5
